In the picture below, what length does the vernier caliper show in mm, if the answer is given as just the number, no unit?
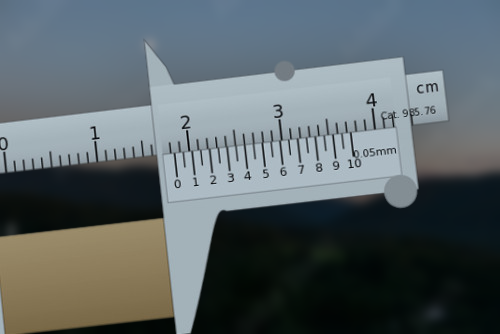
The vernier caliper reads 18.4
